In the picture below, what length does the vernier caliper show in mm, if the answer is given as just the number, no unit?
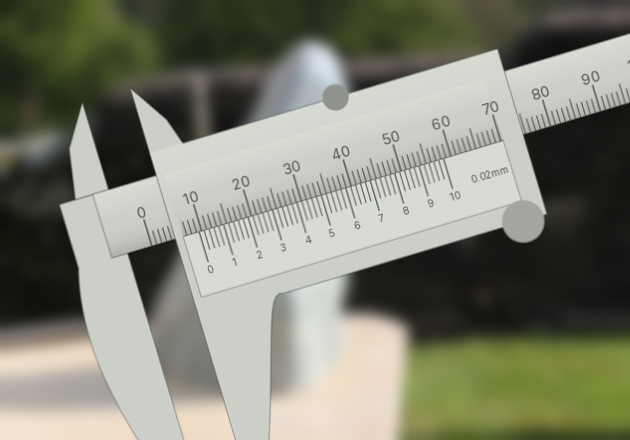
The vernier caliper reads 9.5
